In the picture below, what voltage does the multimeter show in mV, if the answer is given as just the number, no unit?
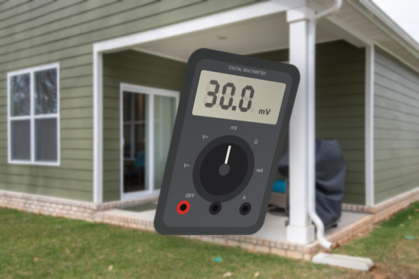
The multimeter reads 30.0
